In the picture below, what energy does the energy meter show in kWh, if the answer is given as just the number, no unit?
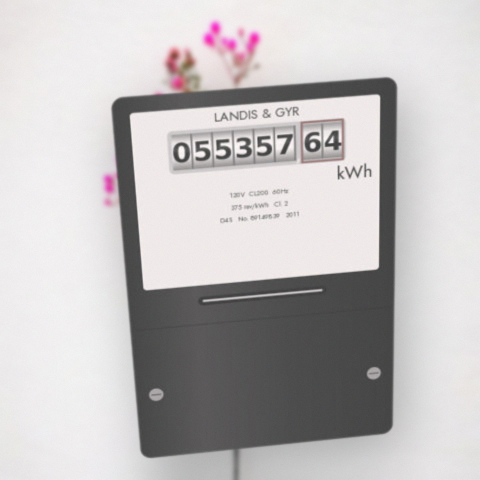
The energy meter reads 55357.64
